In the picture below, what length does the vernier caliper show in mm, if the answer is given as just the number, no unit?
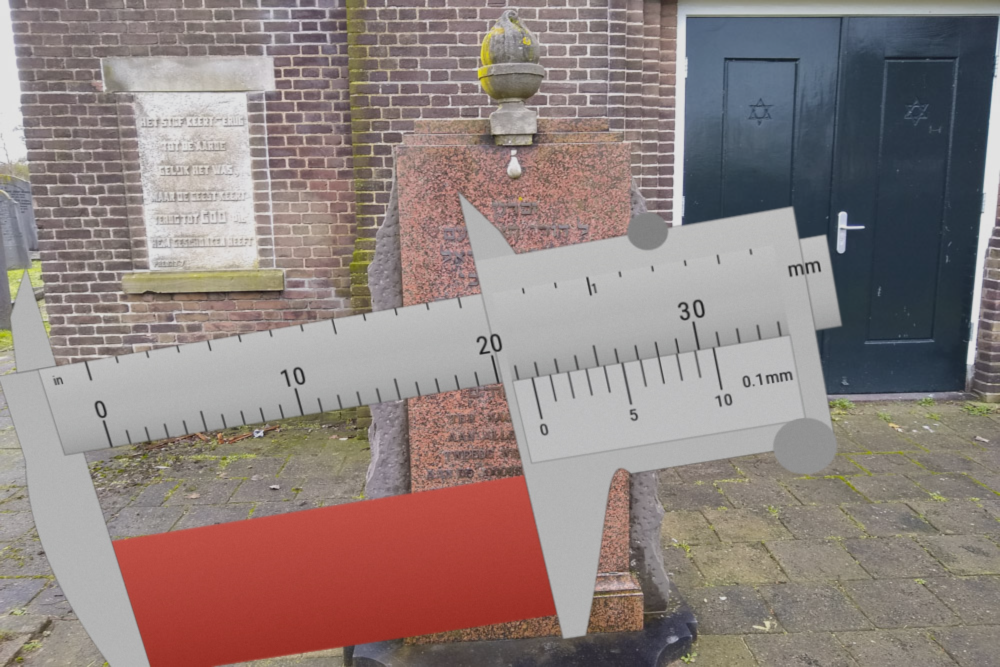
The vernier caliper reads 21.7
